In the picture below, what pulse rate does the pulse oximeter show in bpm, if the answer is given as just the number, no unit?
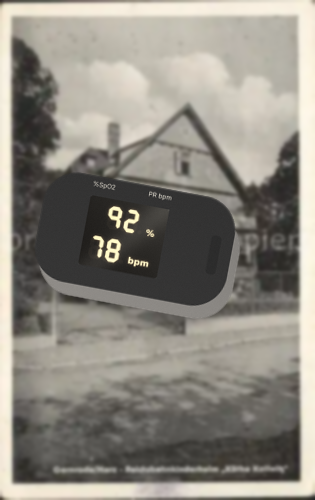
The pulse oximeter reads 78
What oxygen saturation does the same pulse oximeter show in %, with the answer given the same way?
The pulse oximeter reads 92
